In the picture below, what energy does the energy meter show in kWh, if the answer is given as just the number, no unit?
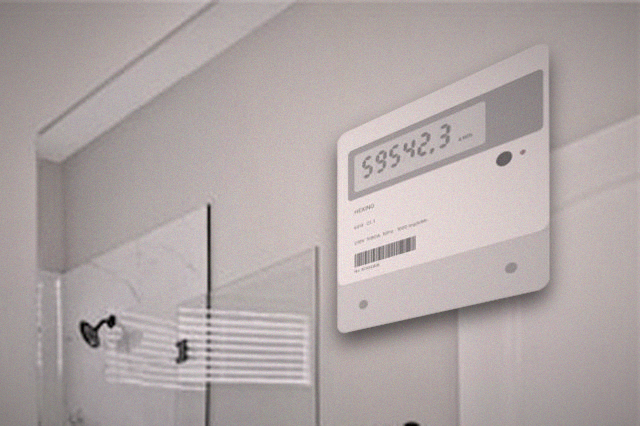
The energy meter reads 59542.3
